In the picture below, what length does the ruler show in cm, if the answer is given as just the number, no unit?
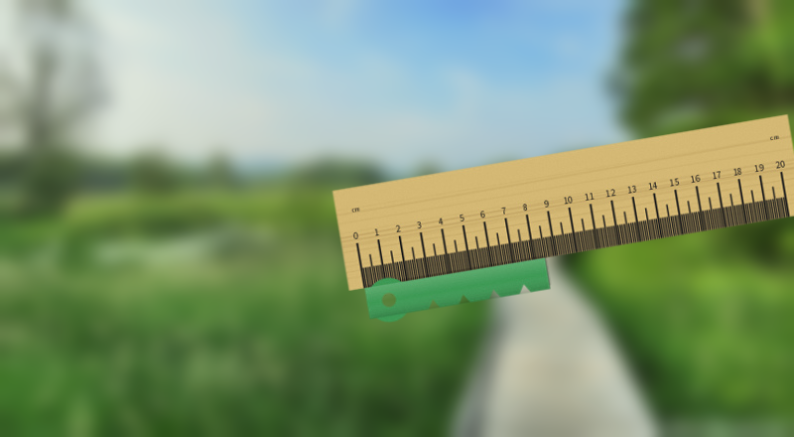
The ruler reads 8.5
